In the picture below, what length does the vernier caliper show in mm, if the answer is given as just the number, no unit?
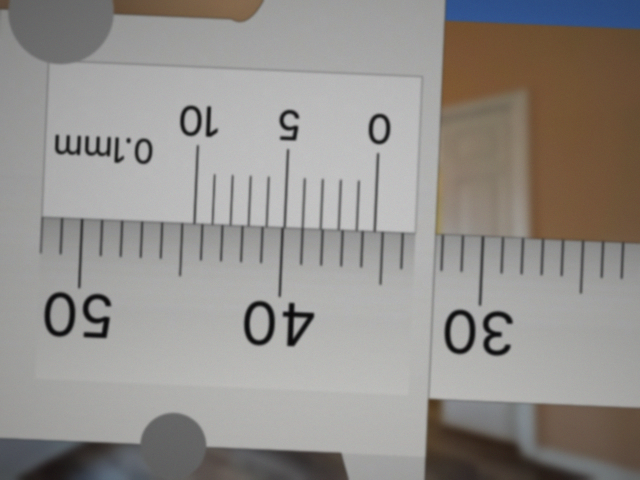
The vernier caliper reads 35.4
